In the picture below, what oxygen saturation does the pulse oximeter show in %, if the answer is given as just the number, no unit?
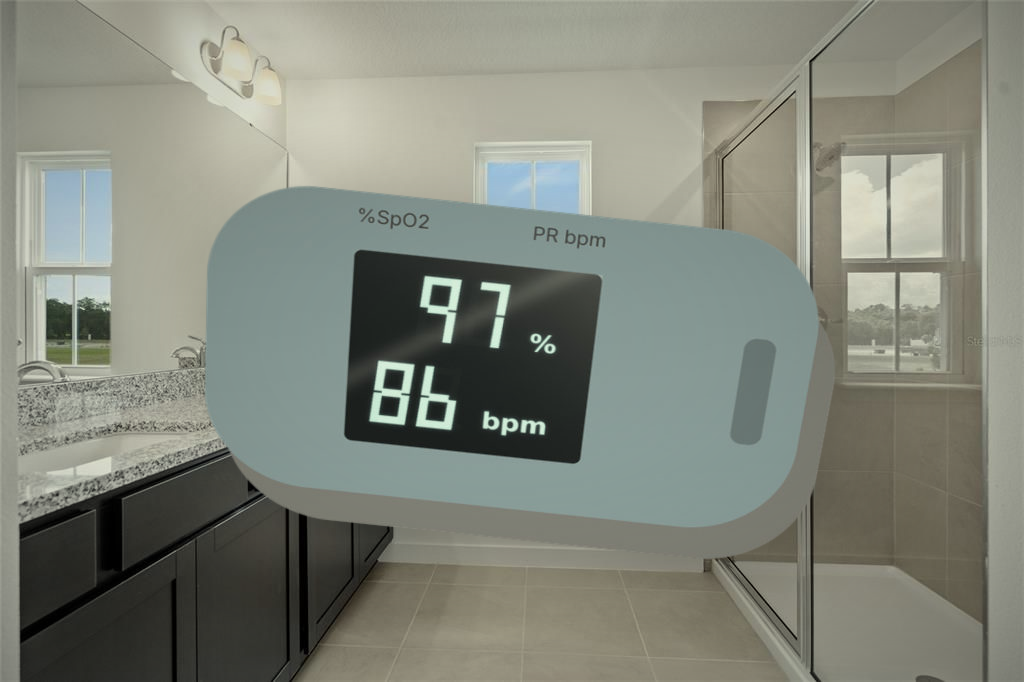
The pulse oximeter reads 97
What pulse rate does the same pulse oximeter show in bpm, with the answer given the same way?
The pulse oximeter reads 86
